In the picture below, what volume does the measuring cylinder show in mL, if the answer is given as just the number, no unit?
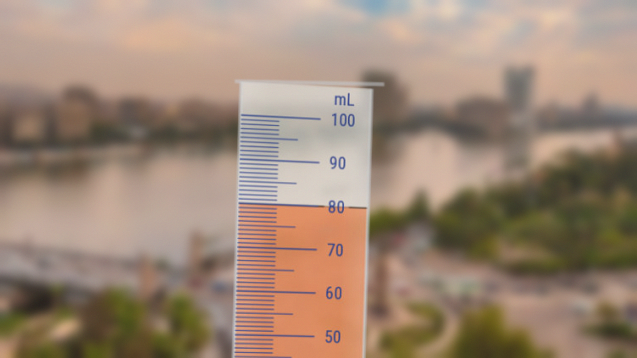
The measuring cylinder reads 80
